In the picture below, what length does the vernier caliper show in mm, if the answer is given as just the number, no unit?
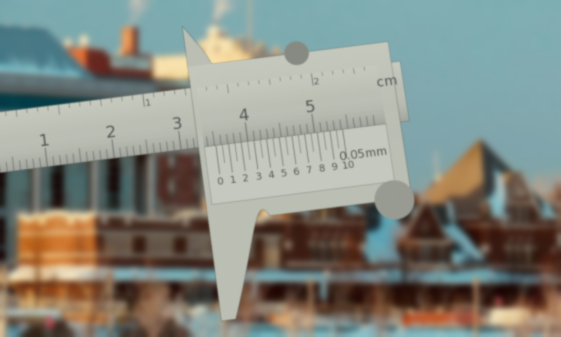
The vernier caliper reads 35.2
